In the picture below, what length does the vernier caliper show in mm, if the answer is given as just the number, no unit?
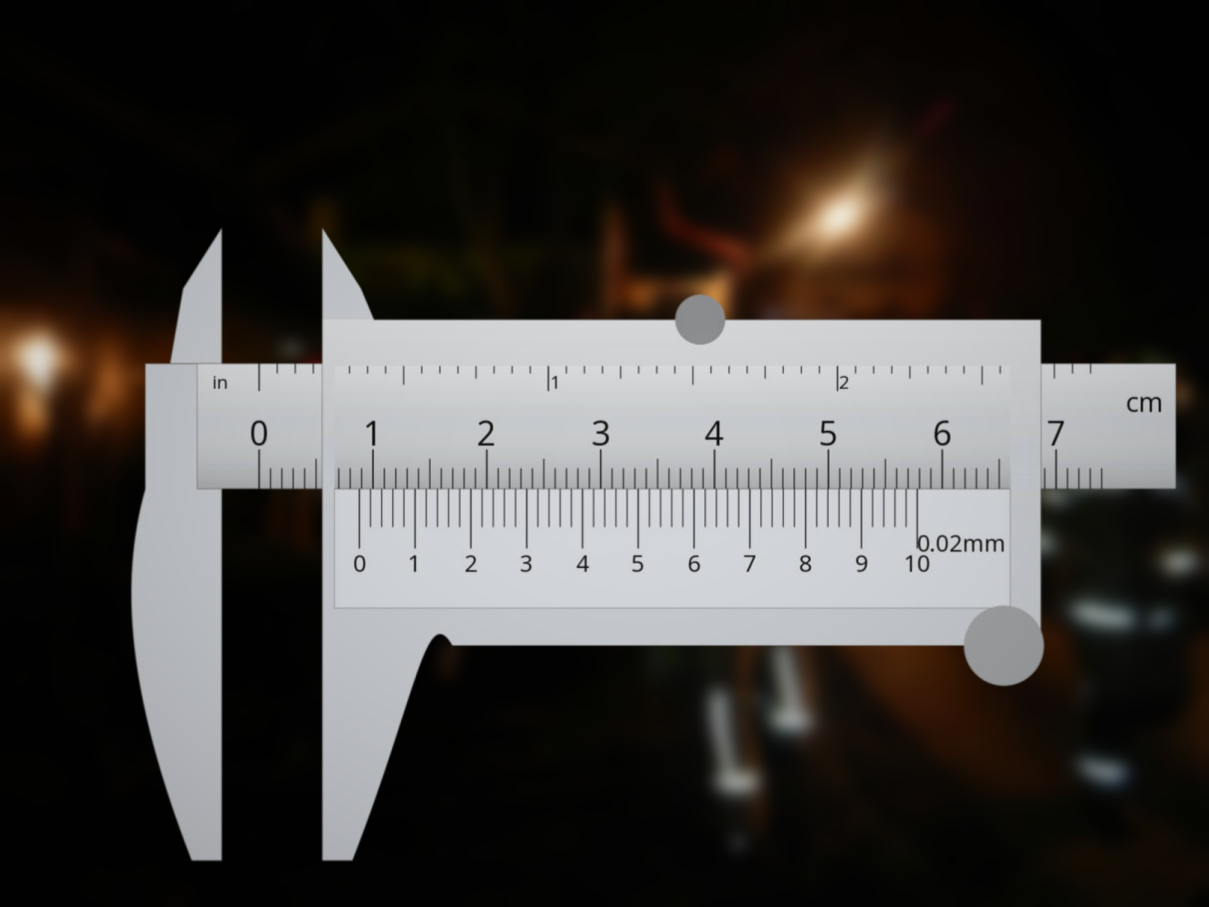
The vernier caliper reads 8.8
